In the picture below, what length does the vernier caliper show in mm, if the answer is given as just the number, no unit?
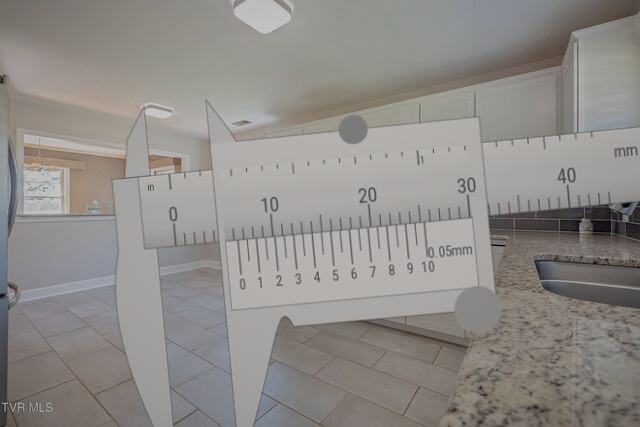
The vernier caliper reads 6.4
